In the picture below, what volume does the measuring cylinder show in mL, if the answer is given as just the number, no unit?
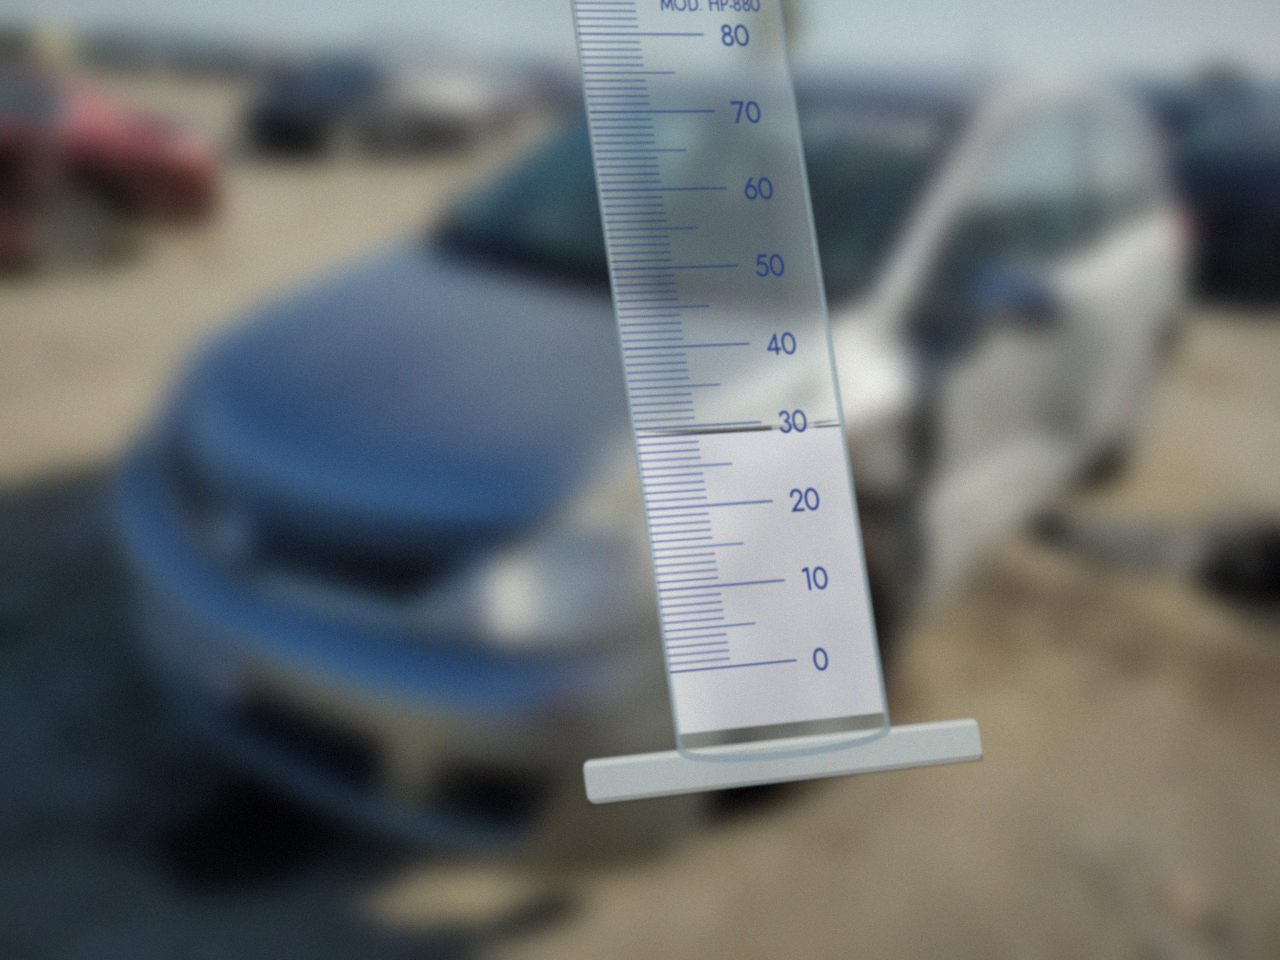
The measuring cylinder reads 29
